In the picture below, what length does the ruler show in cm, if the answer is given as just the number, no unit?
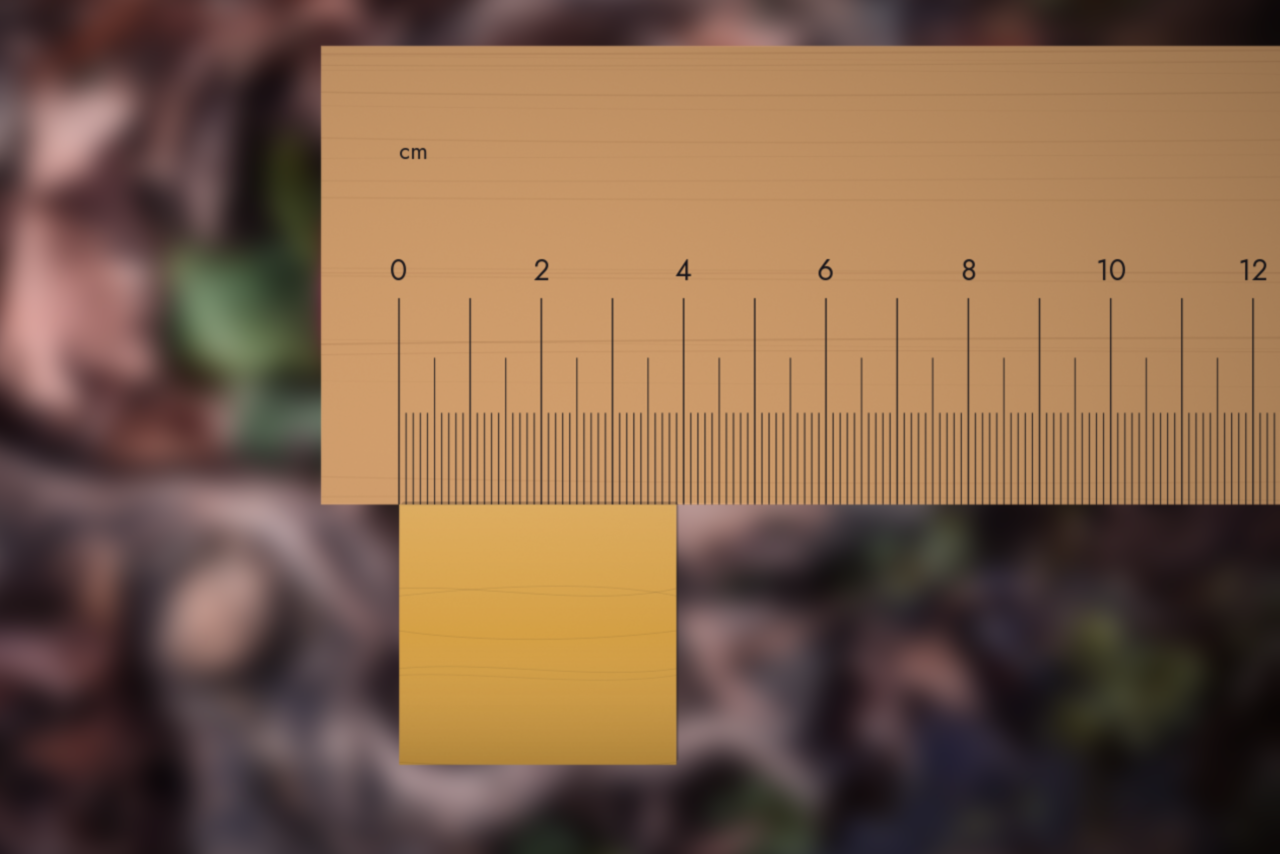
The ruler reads 3.9
